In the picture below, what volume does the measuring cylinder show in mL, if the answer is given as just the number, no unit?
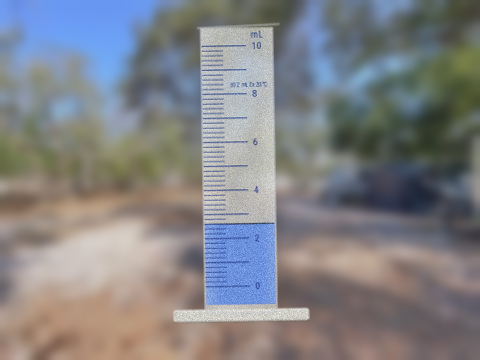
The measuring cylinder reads 2.6
